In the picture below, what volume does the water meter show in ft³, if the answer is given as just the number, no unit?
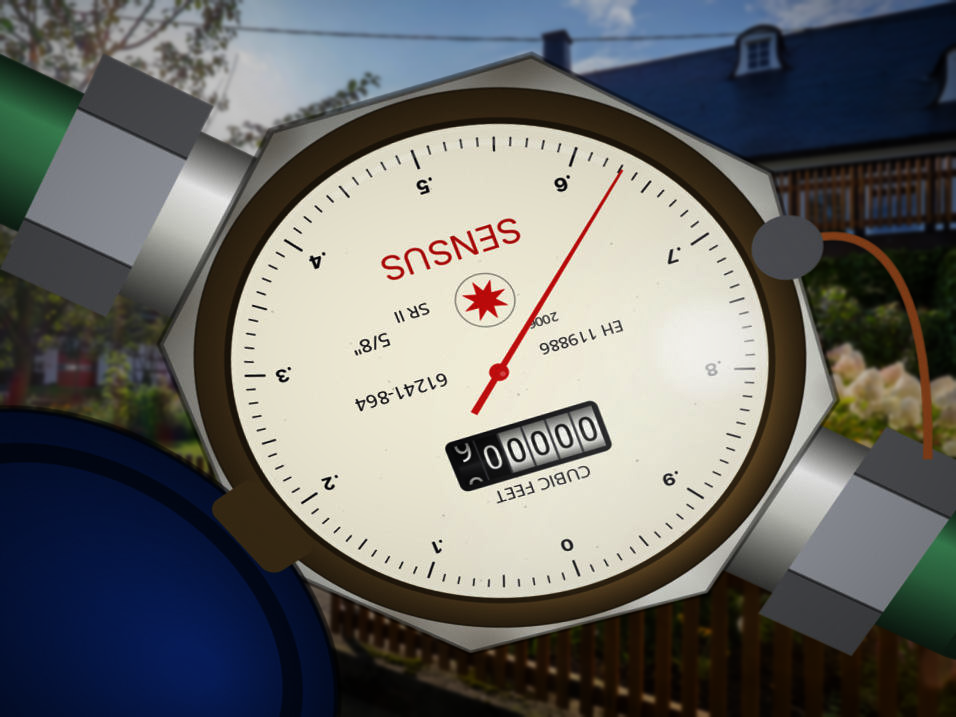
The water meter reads 5.63
